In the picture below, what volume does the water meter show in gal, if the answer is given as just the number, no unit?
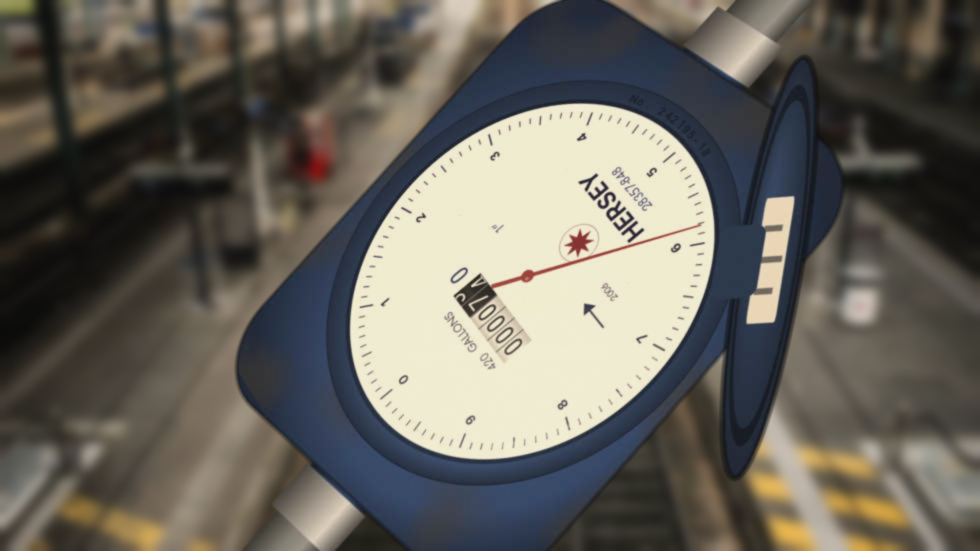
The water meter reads 735.8
